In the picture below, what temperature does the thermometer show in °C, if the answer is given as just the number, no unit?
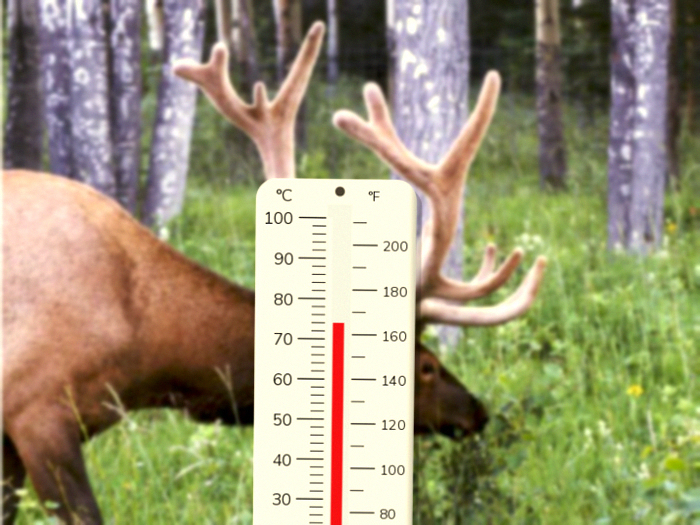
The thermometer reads 74
